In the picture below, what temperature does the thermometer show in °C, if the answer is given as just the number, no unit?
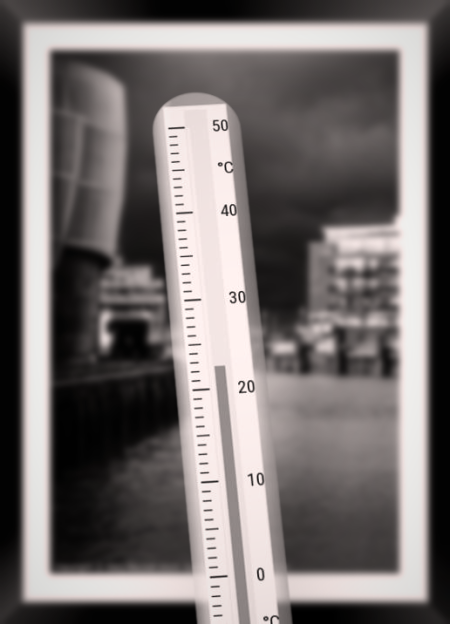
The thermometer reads 22.5
